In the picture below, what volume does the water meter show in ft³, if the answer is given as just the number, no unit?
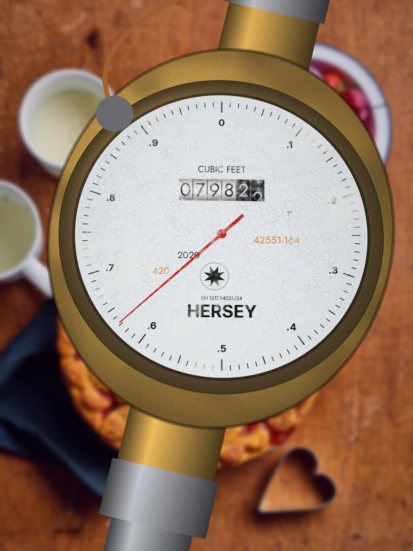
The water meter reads 79821.63
